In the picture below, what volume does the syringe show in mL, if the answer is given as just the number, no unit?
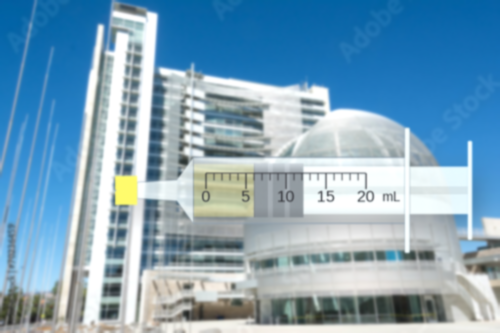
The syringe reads 6
